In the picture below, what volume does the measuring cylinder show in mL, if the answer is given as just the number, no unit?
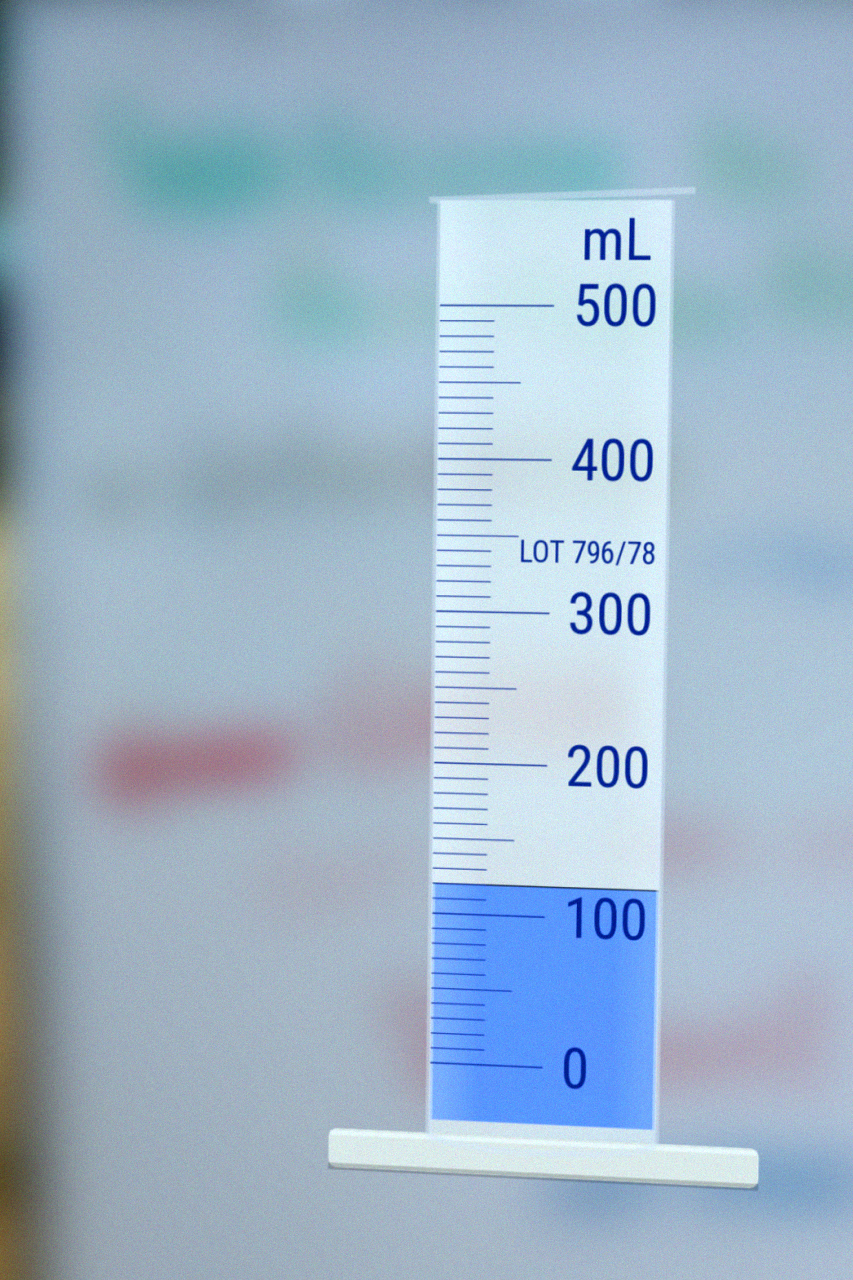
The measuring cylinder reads 120
